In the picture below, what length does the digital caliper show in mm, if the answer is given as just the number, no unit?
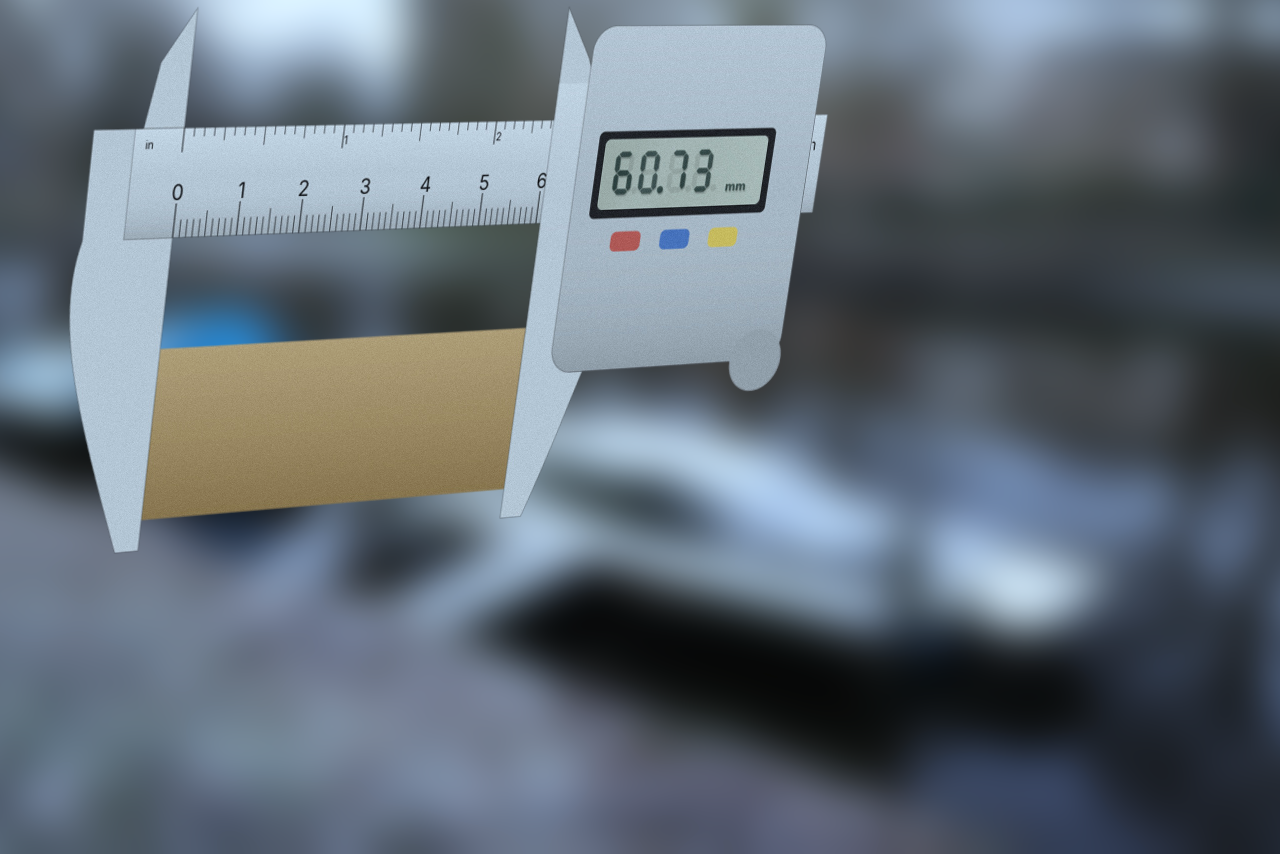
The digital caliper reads 60.73
